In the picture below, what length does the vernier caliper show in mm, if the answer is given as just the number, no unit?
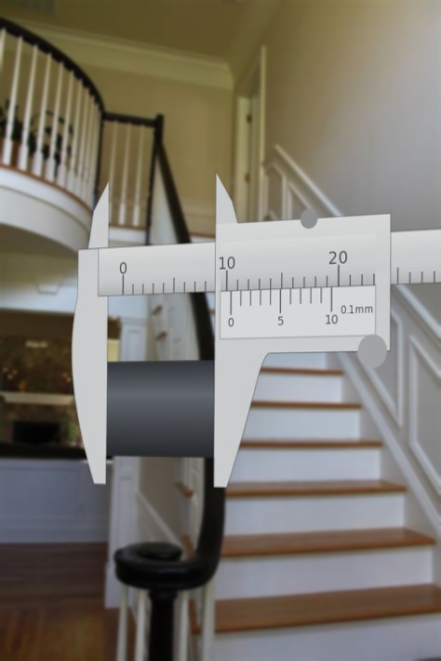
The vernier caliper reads 10.4
